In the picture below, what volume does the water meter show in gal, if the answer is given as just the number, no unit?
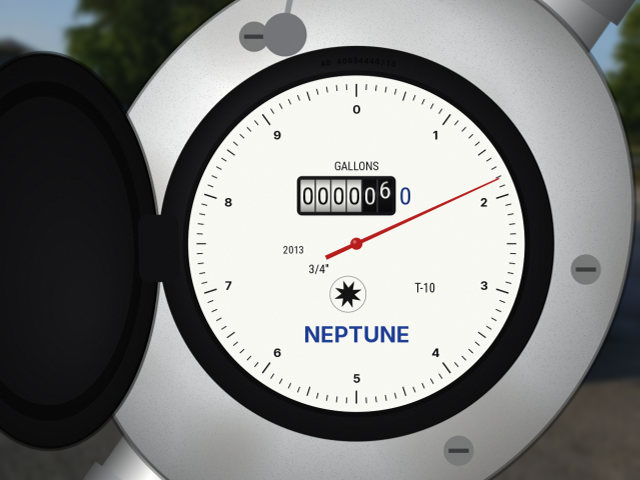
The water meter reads 61.8
